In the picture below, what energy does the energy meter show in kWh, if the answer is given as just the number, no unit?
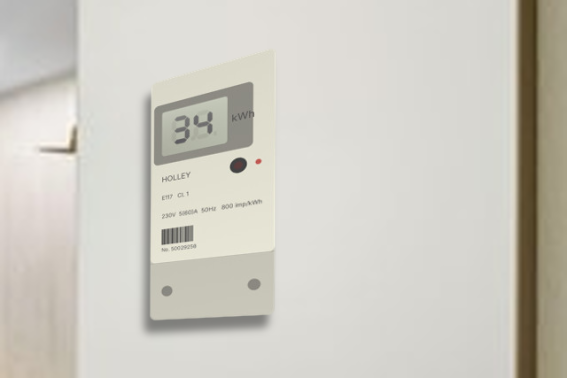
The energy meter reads 34
